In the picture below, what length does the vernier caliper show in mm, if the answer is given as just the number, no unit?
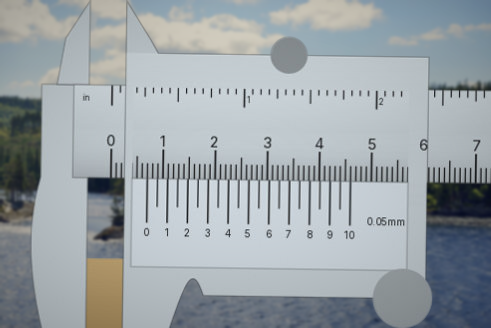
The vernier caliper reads 7.0
